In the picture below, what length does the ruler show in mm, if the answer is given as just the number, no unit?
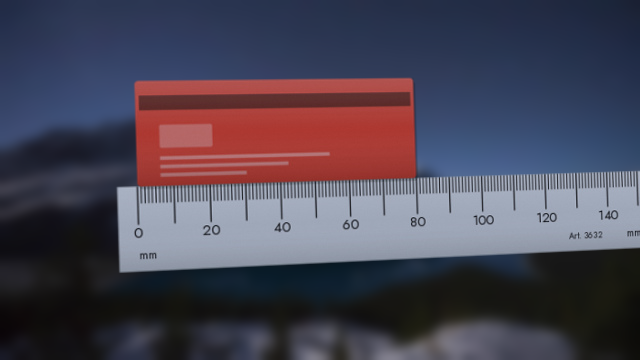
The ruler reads 80
